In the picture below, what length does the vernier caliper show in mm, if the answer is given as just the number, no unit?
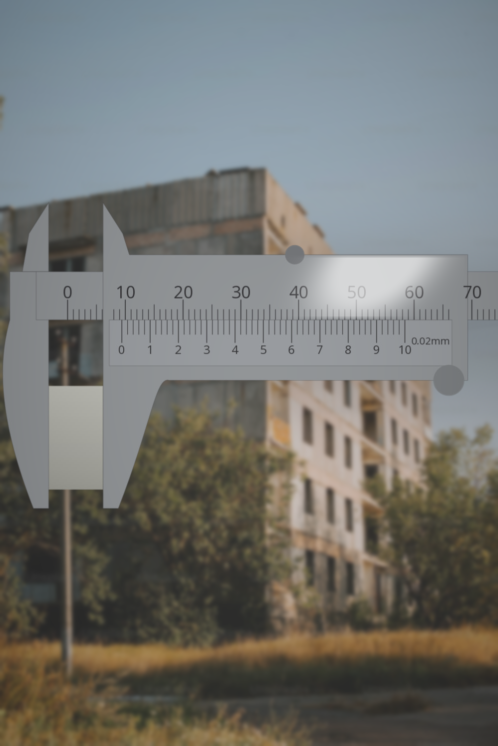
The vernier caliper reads 9.4
